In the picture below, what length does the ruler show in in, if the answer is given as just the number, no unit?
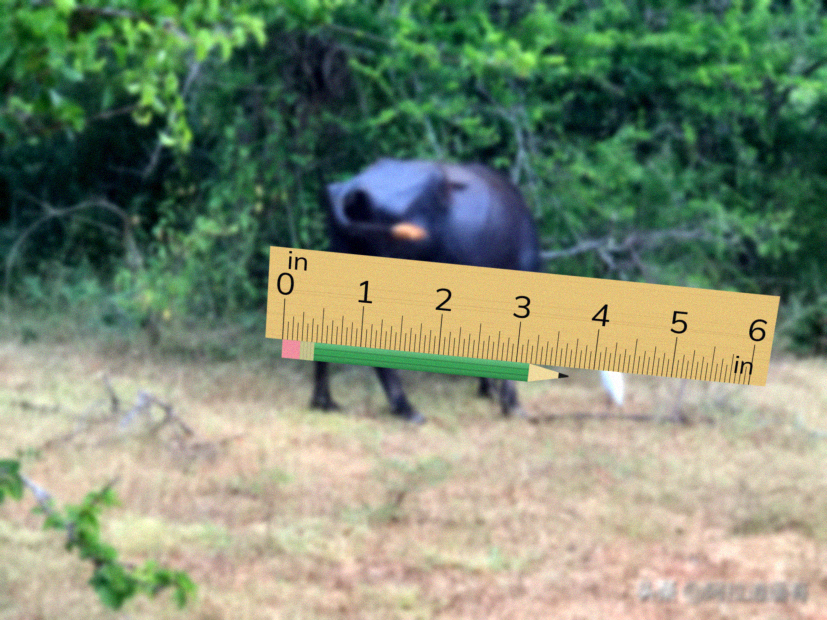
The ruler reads 3.6875
